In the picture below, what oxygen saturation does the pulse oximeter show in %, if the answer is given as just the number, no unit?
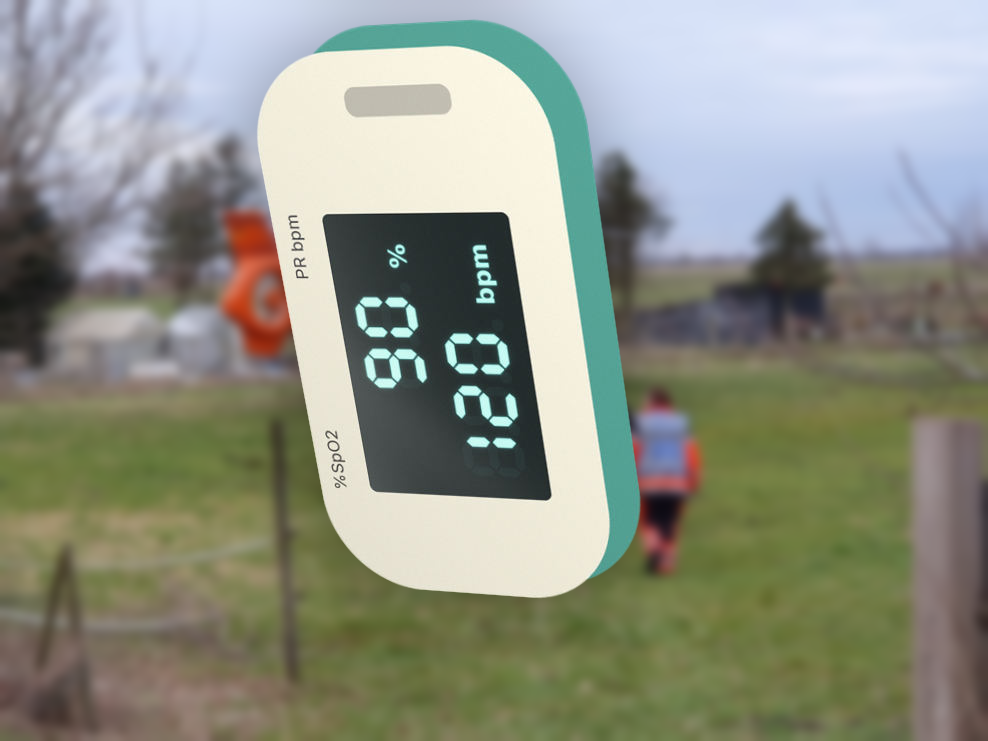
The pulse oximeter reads 90
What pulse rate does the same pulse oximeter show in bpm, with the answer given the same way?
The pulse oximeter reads 120
